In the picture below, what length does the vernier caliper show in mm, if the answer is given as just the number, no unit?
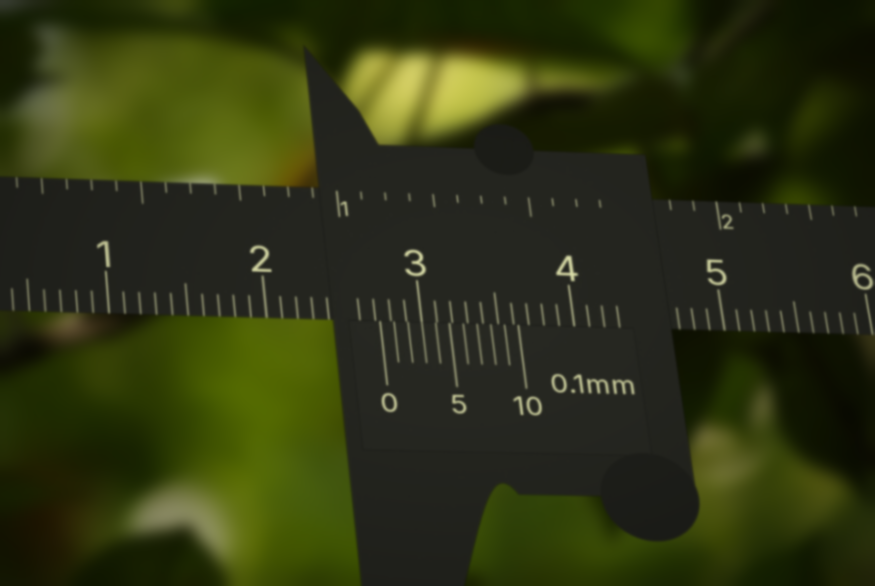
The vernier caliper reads 27.3
